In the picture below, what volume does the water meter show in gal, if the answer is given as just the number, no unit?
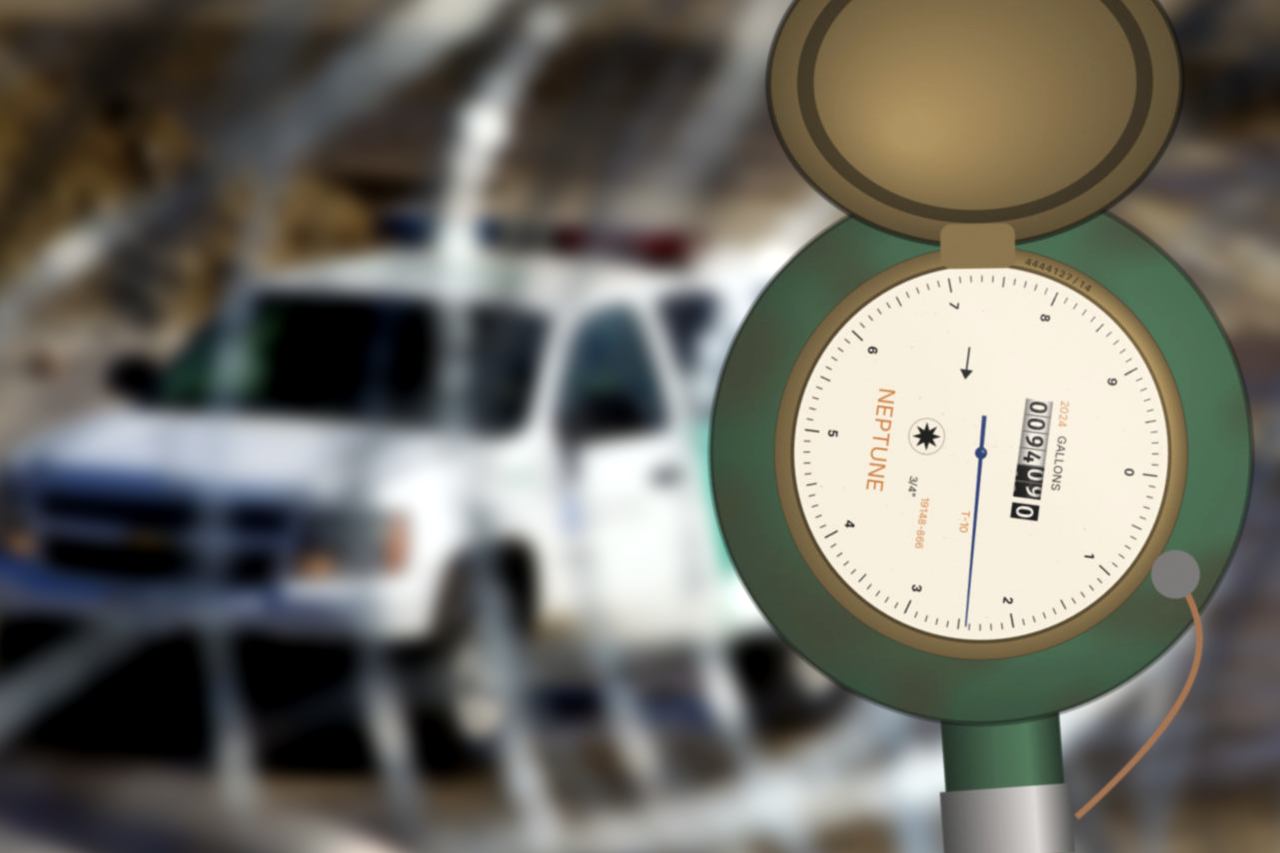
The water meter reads 94092.4
